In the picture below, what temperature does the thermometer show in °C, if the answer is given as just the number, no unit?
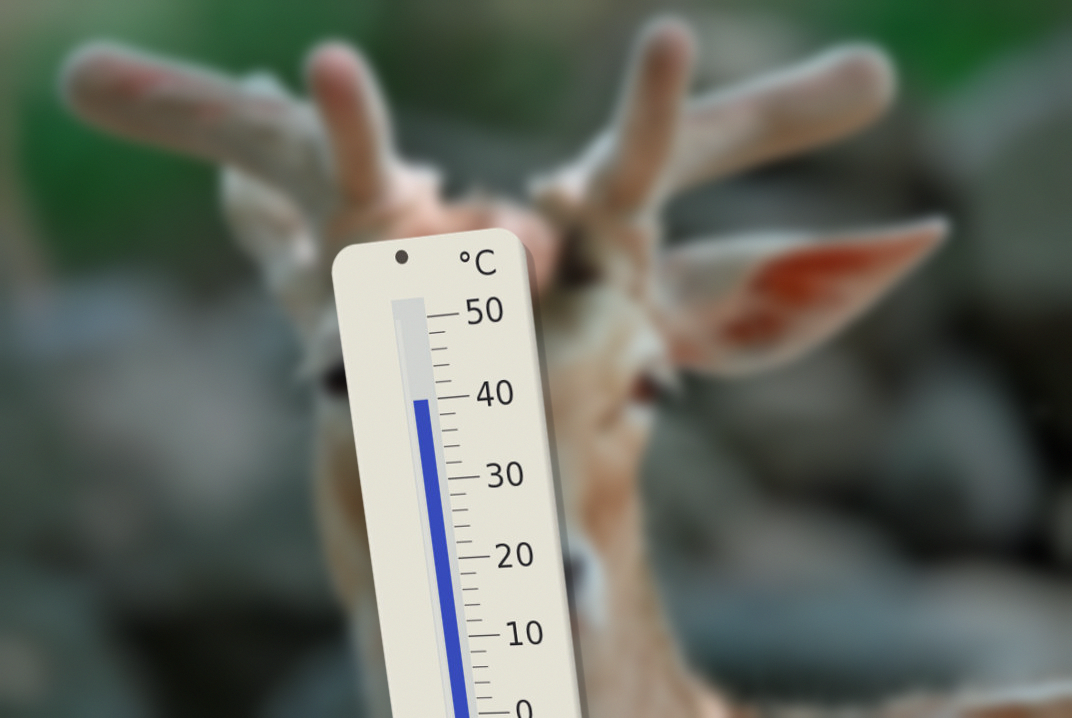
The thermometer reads 40
